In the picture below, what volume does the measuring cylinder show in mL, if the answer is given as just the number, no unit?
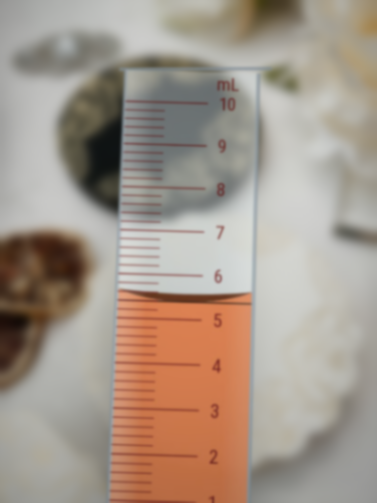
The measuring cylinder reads 5.4
